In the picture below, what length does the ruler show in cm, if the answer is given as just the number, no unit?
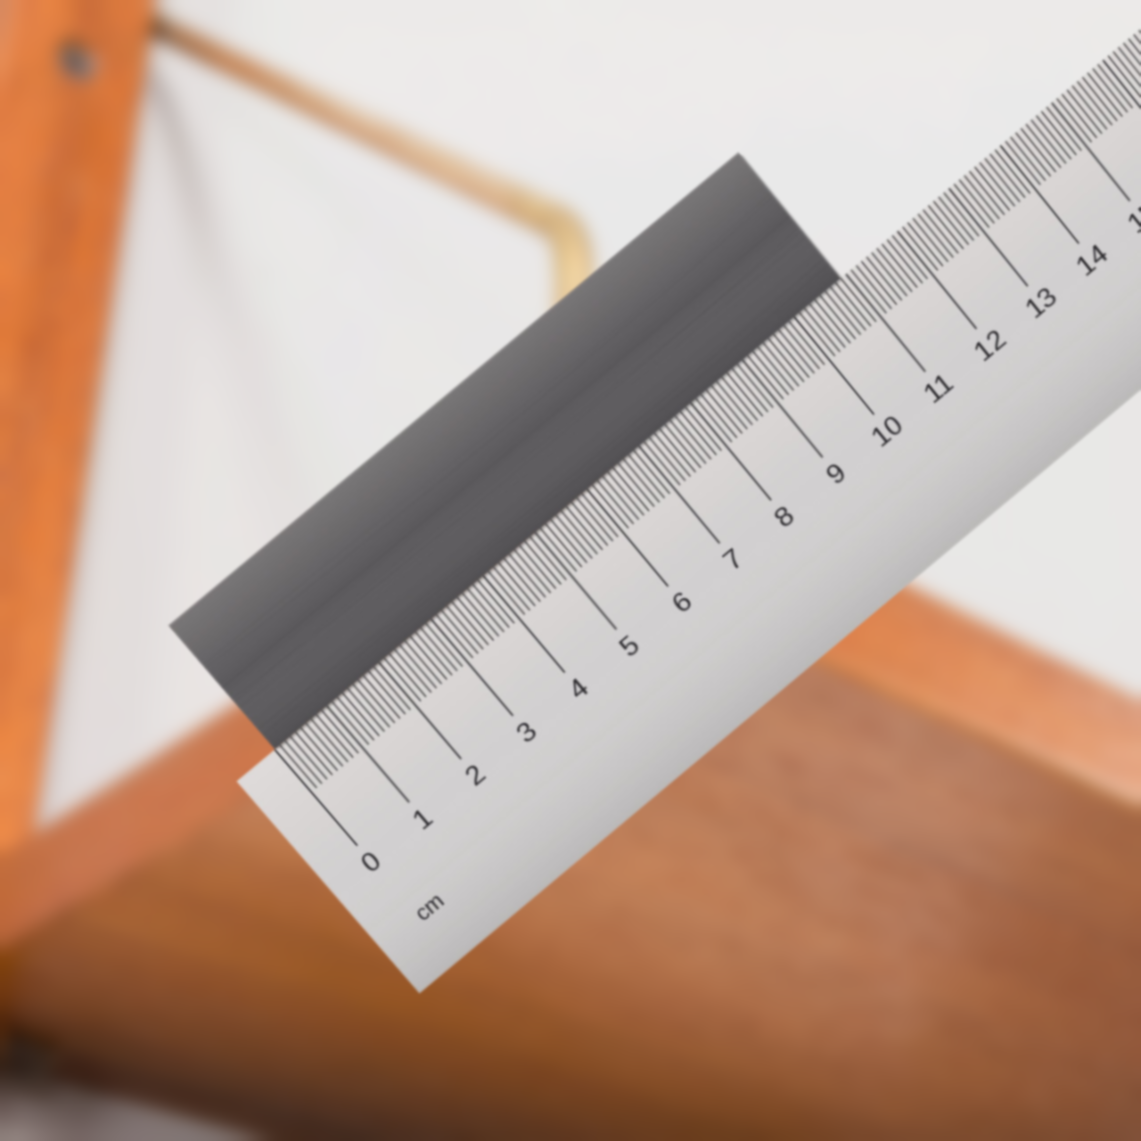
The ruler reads 10.9
